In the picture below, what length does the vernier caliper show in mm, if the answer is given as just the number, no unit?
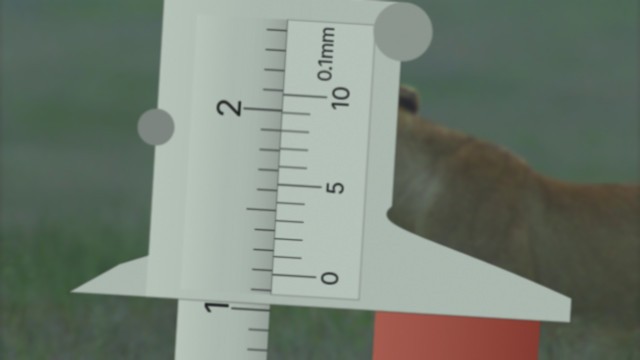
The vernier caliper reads 11.8
